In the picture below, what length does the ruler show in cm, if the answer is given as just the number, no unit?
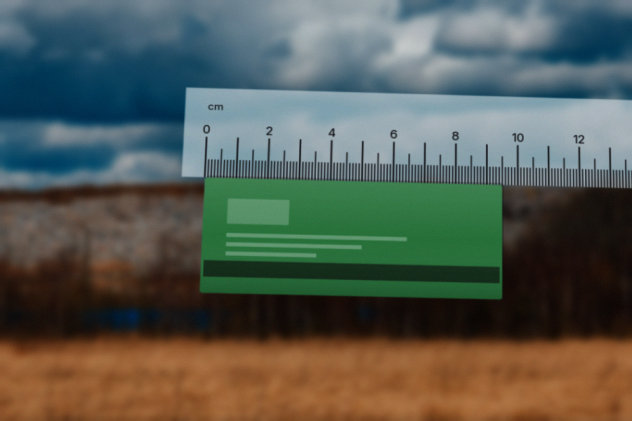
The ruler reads 9.5
